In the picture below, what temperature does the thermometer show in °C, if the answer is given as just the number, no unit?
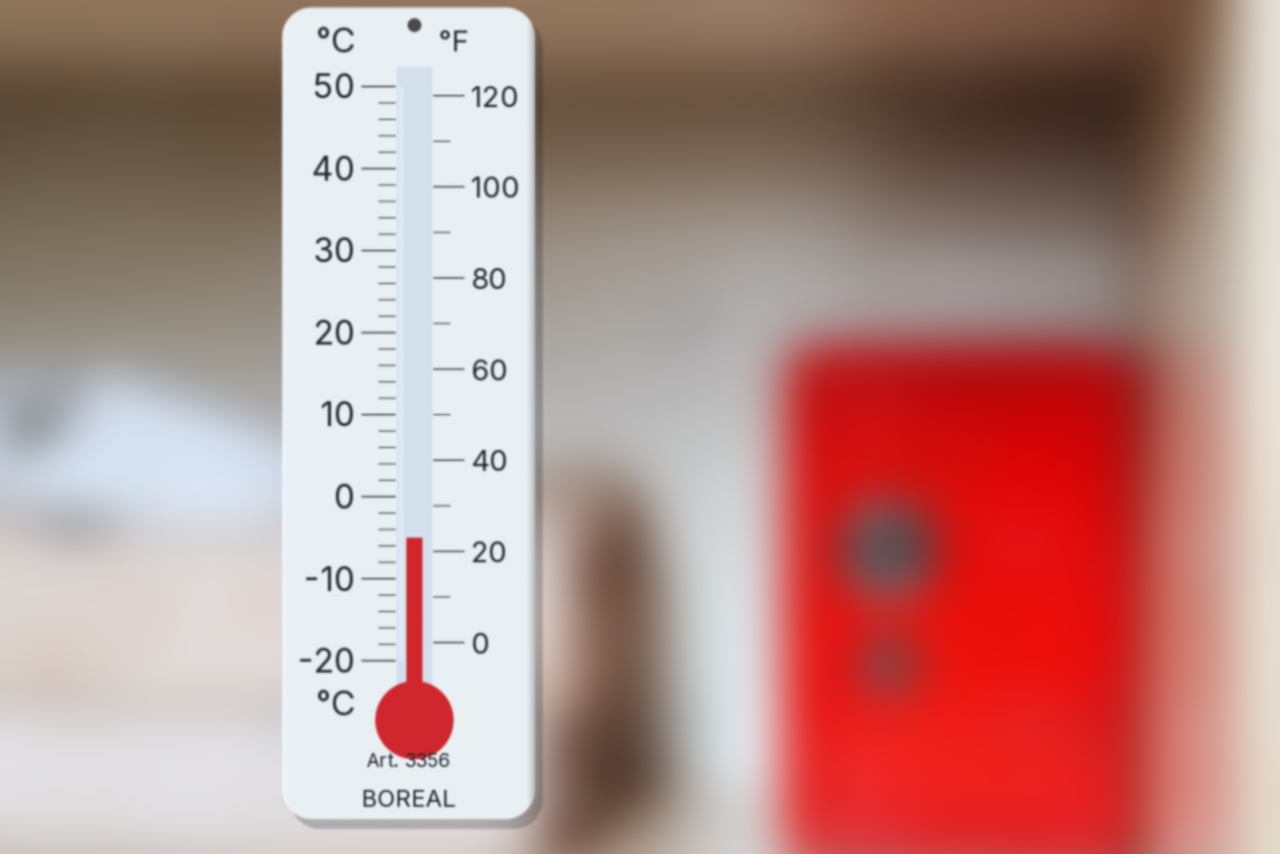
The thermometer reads -5
